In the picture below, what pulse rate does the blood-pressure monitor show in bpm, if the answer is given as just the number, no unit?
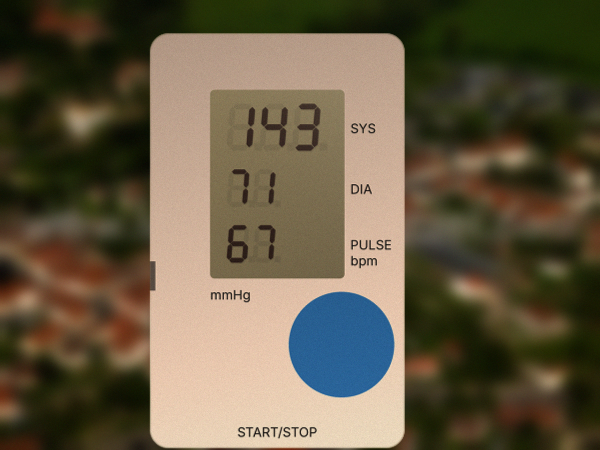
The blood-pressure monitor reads 67
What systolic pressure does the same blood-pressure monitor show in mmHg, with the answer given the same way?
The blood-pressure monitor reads 143
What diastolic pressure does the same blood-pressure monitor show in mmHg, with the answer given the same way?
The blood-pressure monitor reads 71
